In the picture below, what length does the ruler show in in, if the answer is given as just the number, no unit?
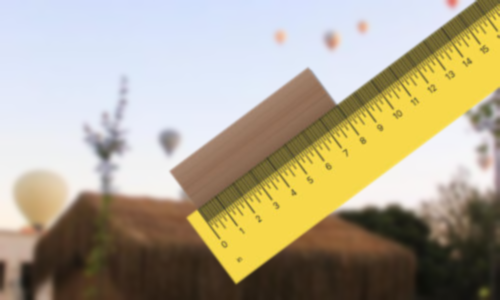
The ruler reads 8
